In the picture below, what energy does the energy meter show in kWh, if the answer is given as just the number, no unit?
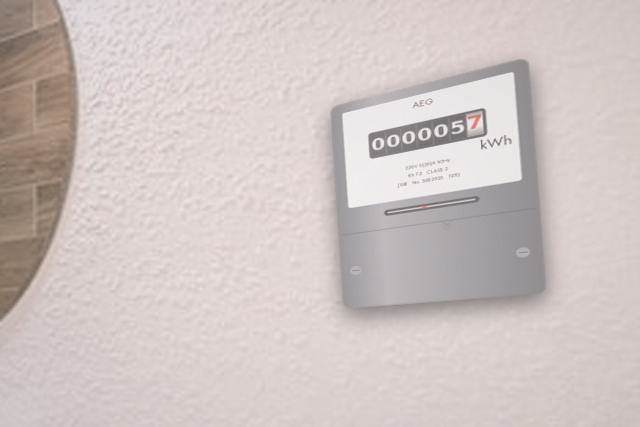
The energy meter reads 5.7
